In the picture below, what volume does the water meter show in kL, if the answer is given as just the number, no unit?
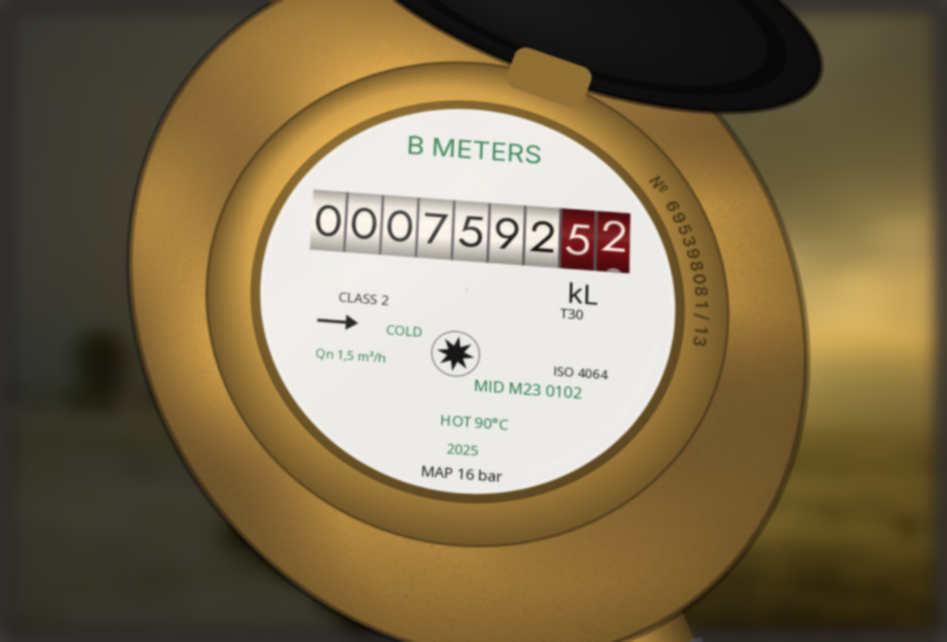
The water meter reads 7592.52
